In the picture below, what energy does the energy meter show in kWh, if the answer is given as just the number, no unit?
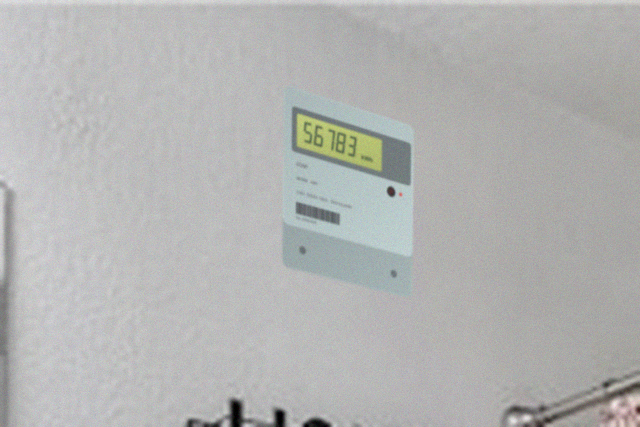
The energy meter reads 56783
